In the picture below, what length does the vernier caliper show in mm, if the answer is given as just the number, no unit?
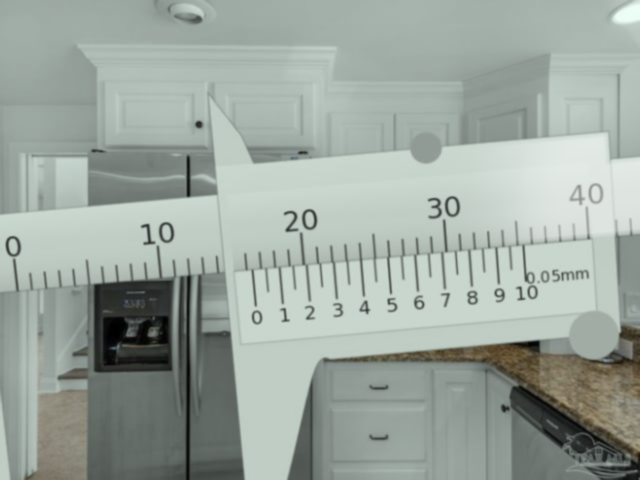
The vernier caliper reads 16.4
